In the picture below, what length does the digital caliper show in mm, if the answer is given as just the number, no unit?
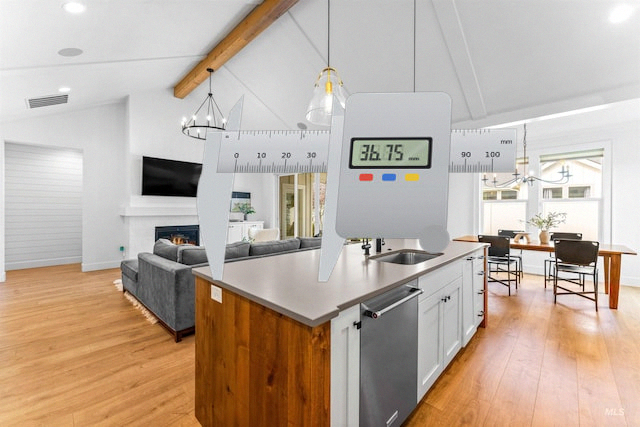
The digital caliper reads 36.75
